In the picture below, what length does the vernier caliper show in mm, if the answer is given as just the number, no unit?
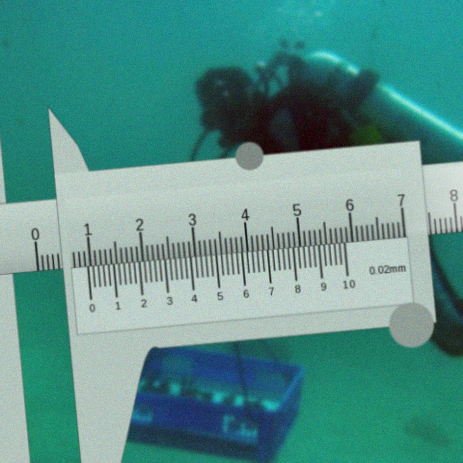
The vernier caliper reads 9.5
